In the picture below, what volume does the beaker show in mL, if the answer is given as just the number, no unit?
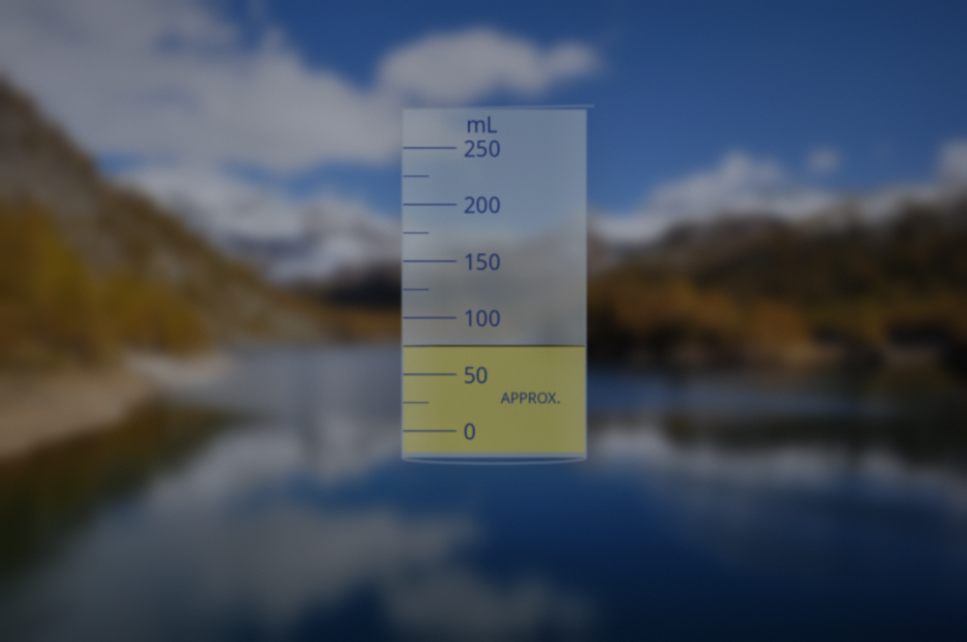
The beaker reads 75
